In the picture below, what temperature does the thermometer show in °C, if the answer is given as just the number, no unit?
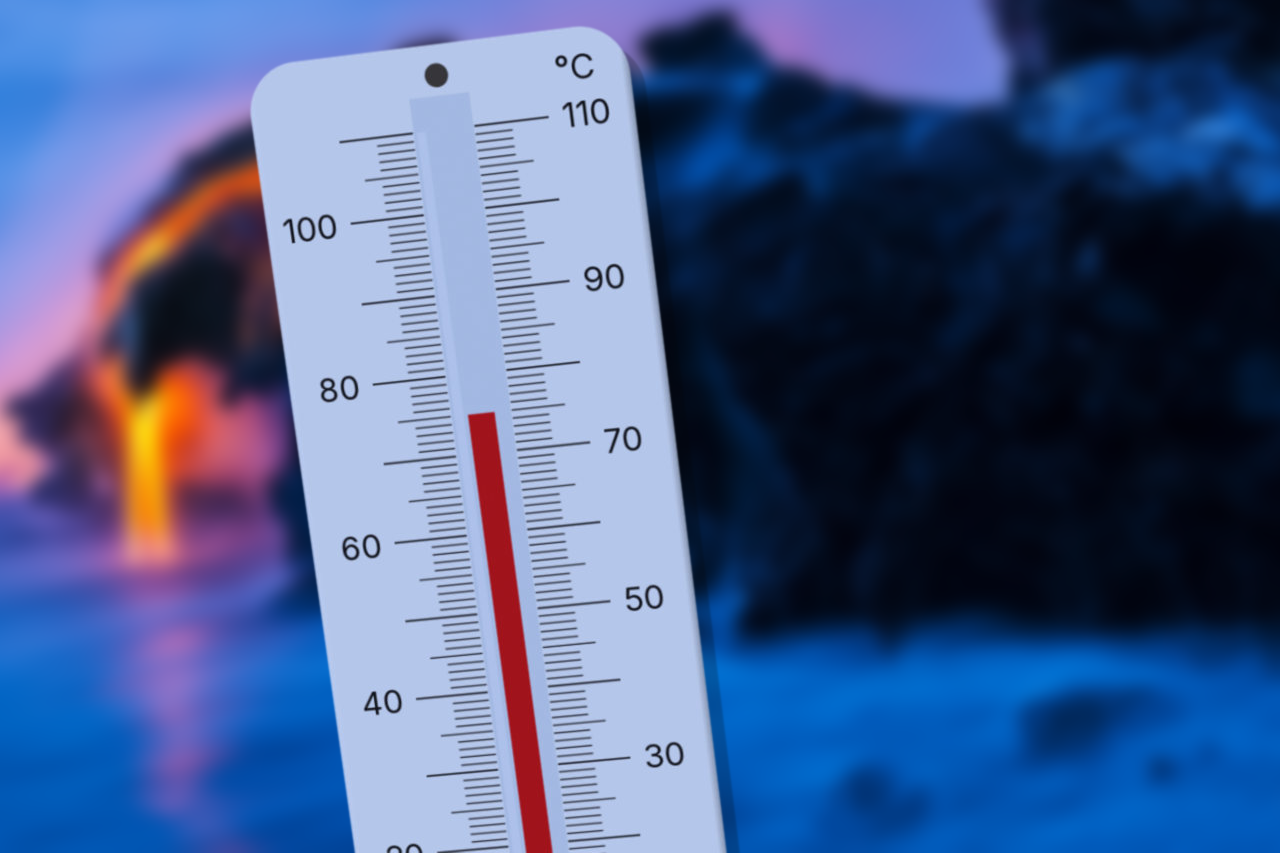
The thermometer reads 75
